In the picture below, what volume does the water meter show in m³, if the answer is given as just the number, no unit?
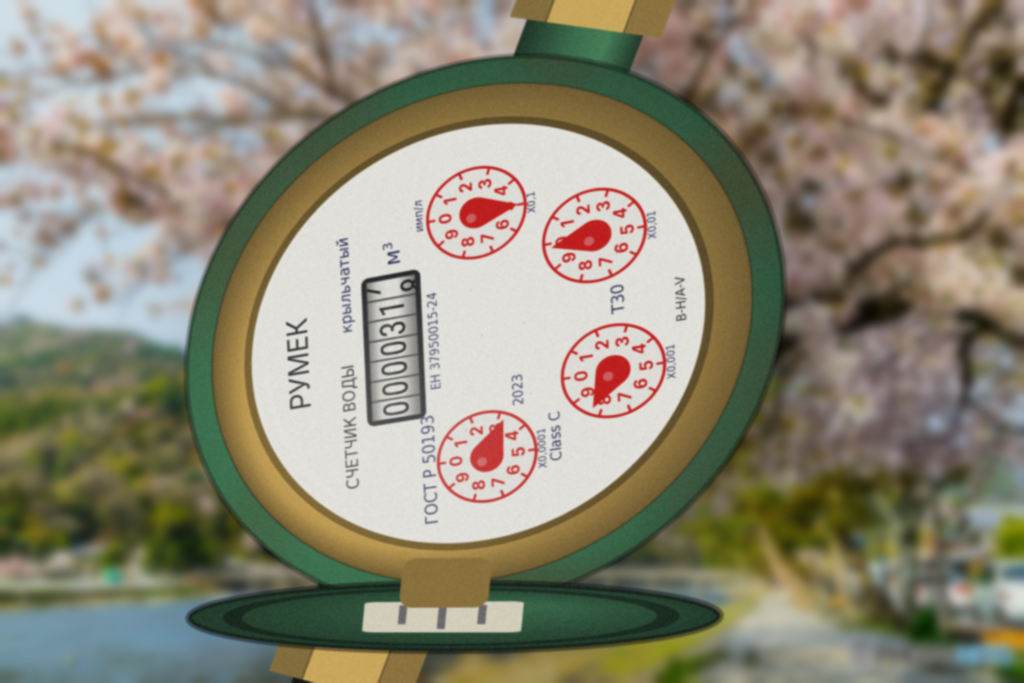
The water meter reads 317.4983
